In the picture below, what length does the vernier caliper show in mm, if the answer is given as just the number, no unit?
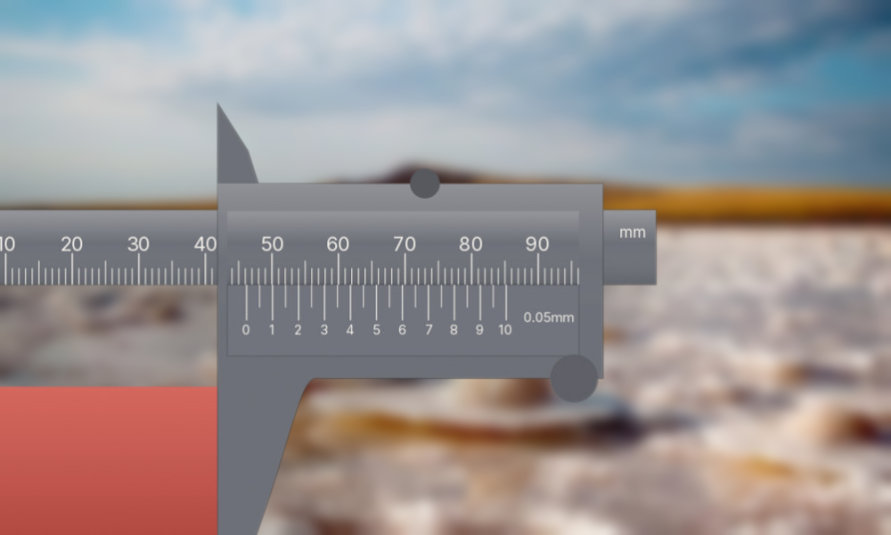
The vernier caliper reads 46.2
